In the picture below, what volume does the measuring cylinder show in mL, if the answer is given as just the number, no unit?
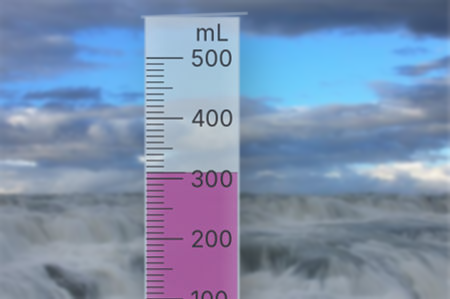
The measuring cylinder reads 310
